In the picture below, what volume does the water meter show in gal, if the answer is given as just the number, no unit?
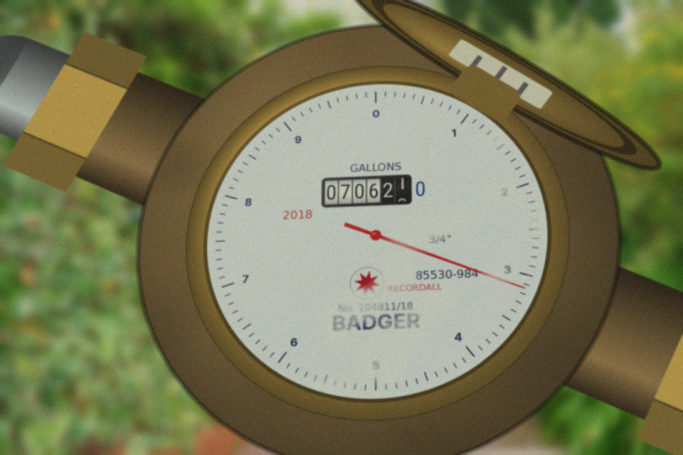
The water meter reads 706213.1
